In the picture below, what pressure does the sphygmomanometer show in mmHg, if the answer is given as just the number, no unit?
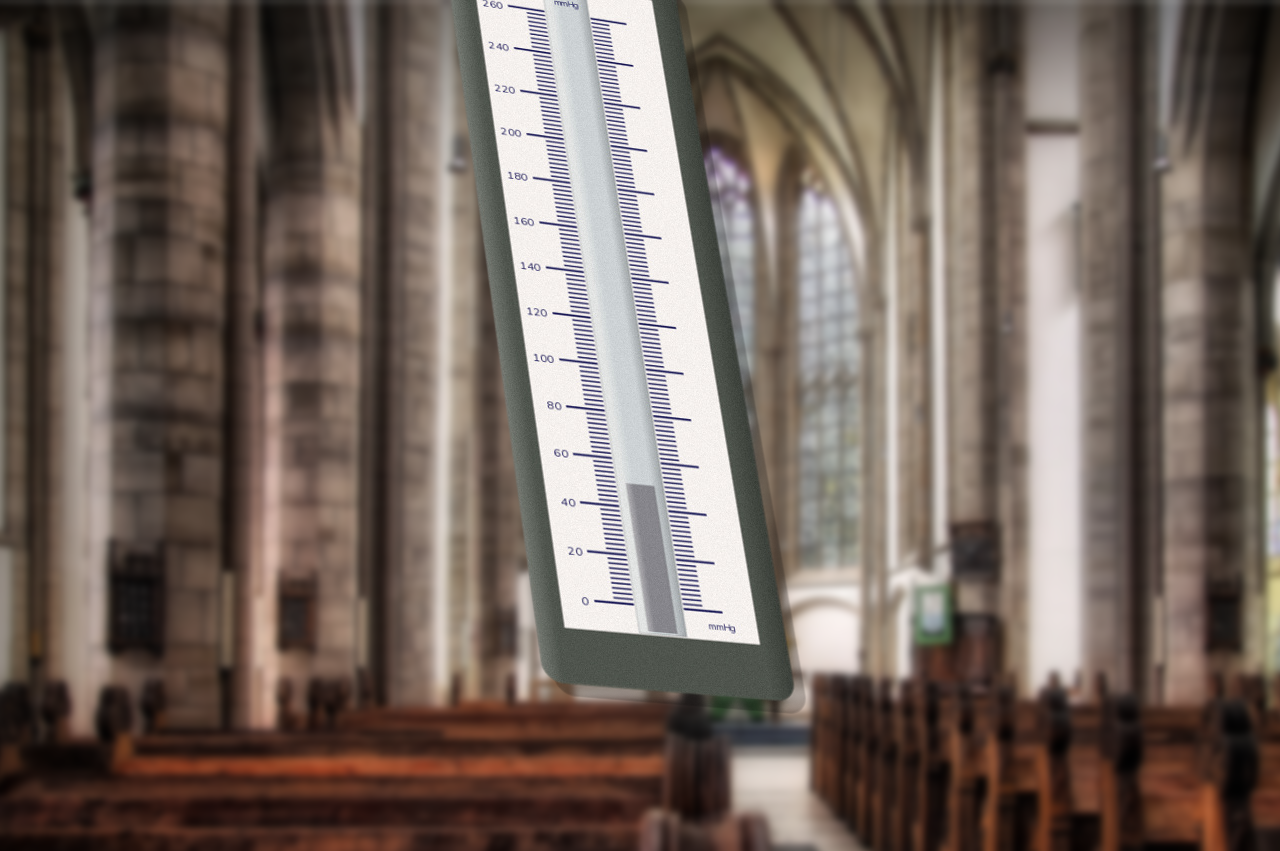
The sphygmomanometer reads 50
